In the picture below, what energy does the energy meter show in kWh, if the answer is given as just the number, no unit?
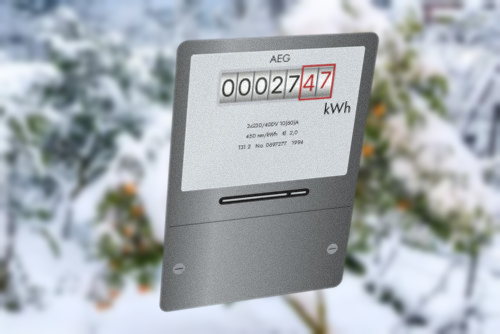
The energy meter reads 27.47
